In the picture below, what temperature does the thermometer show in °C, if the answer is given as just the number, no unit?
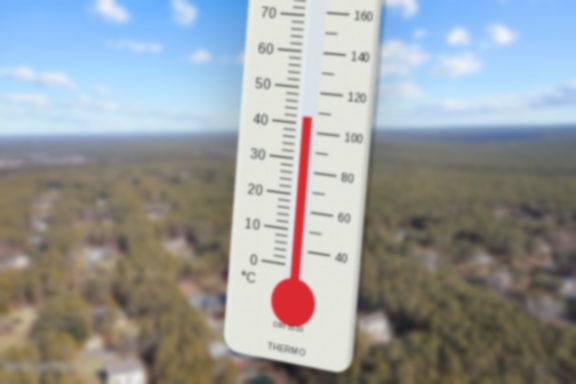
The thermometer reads 42
